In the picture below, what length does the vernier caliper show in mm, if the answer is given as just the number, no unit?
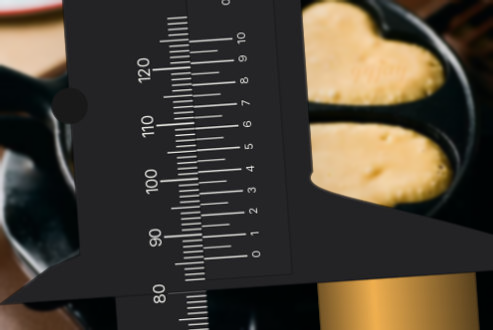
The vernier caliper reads 85.6
